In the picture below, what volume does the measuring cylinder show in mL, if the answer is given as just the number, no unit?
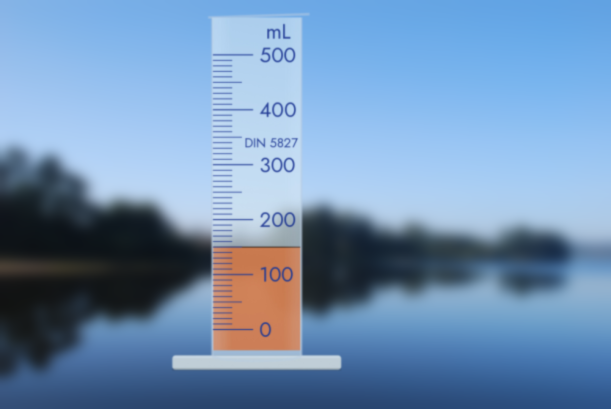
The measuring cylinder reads 150
